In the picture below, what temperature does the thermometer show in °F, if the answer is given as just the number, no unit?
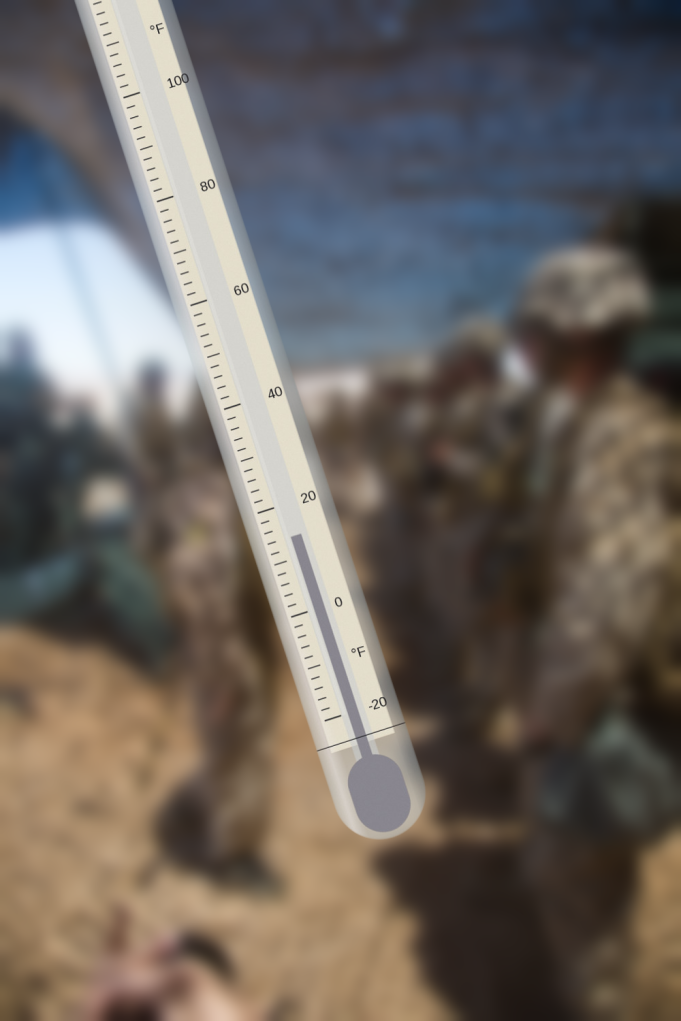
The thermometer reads 14
